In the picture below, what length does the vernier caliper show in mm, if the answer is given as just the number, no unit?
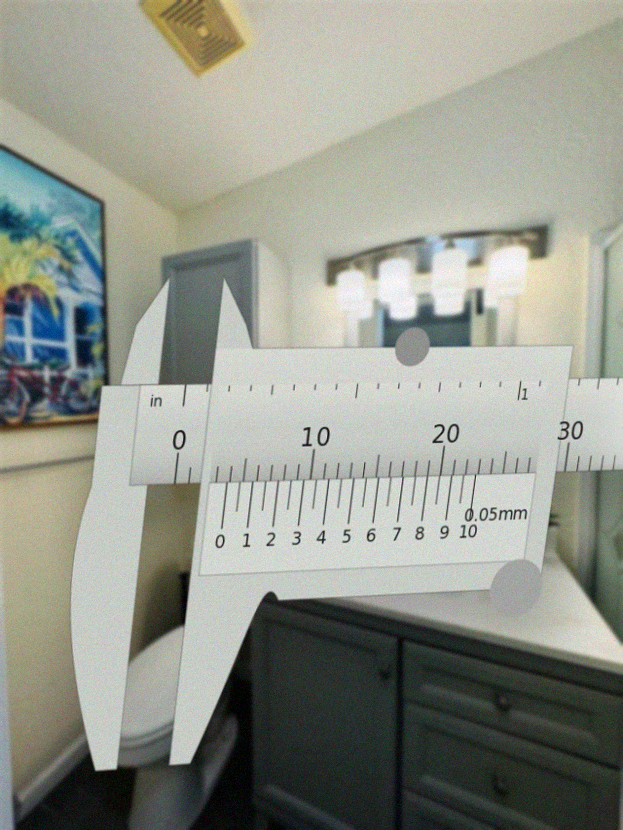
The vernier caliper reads 3.8
